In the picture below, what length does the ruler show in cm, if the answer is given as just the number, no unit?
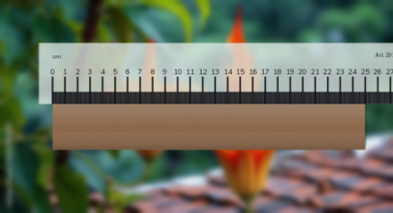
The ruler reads 25
